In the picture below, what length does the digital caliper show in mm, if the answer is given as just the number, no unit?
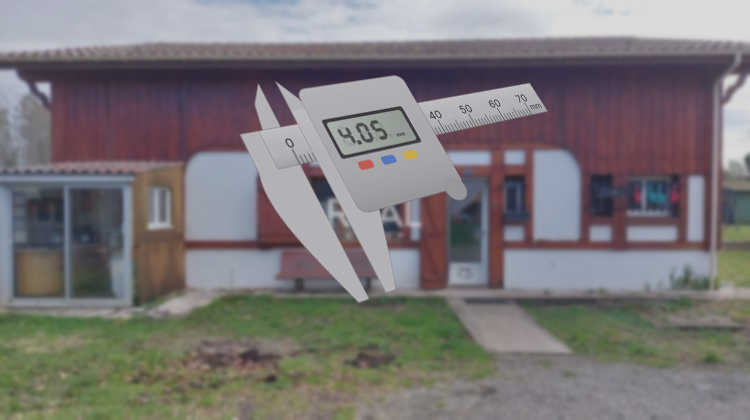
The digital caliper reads 4.05
